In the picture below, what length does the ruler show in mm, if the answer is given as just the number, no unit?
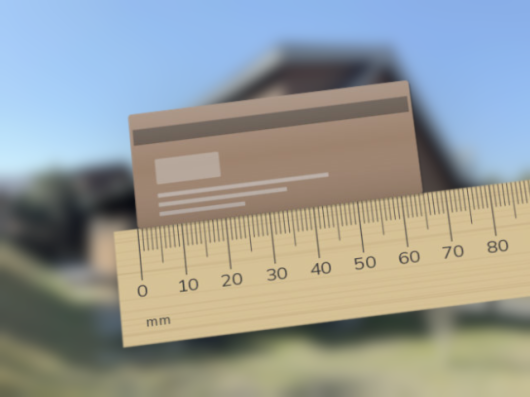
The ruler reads 65
